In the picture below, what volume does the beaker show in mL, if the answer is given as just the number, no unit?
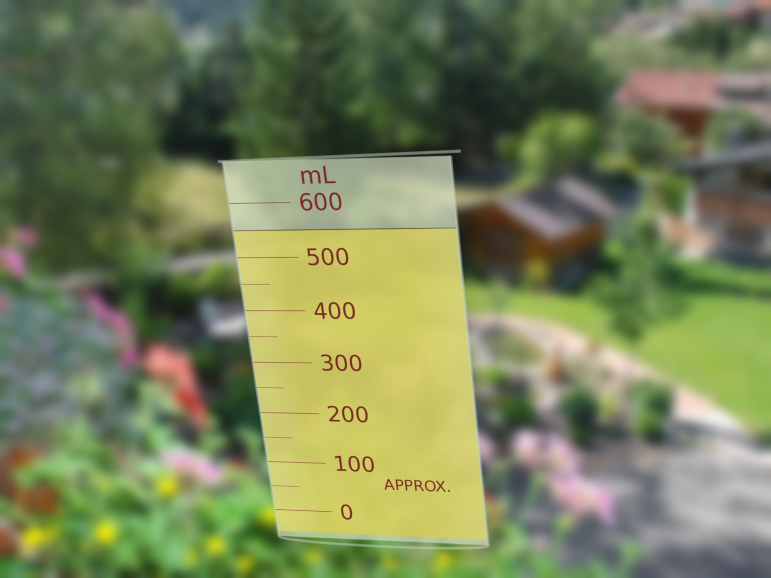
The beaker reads 550
